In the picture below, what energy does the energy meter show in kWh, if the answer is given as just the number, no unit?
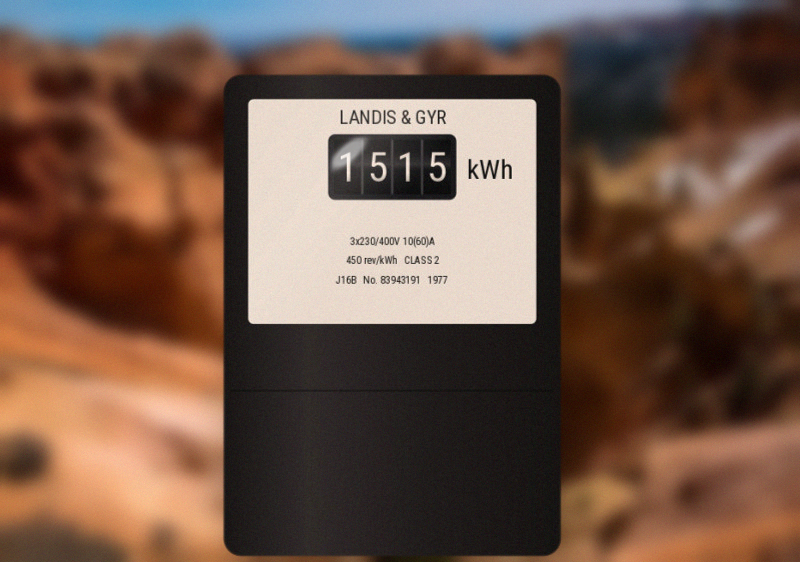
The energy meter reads 1515
